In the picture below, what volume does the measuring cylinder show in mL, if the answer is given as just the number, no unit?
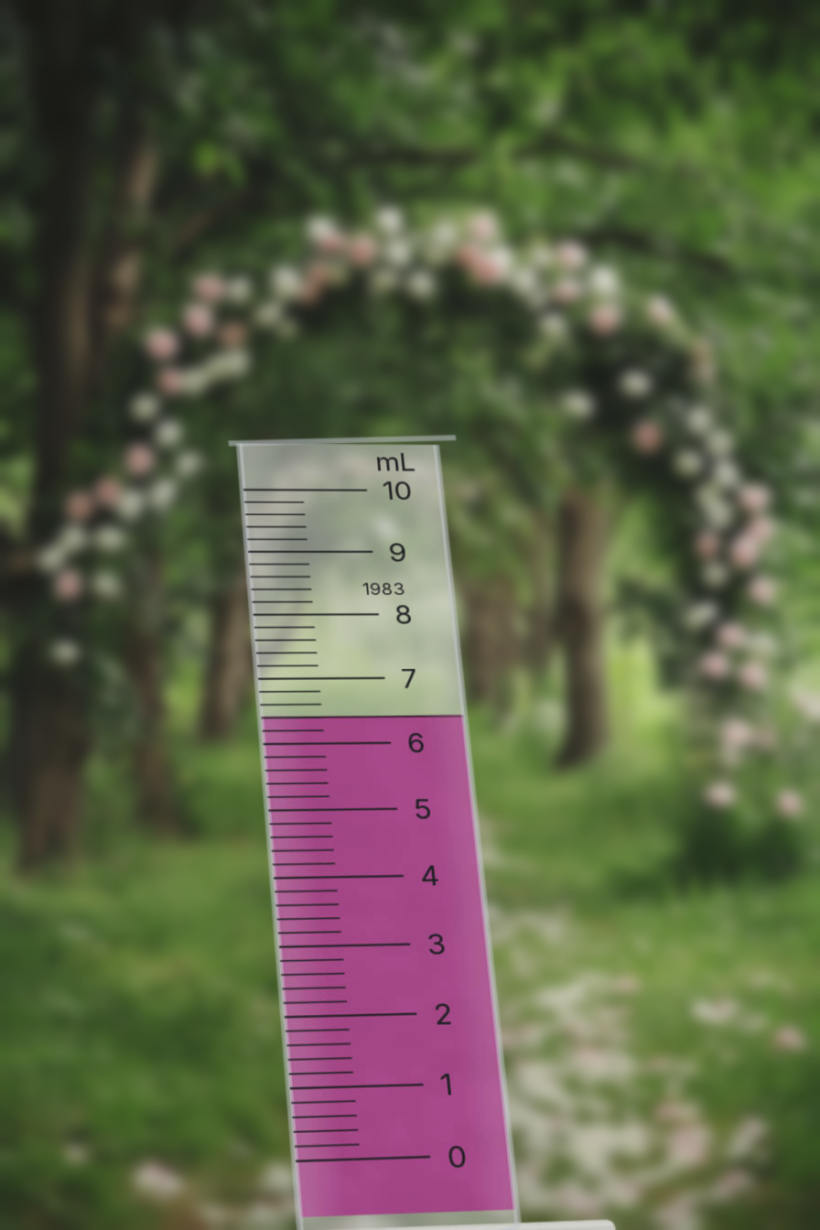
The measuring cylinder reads 6.4
